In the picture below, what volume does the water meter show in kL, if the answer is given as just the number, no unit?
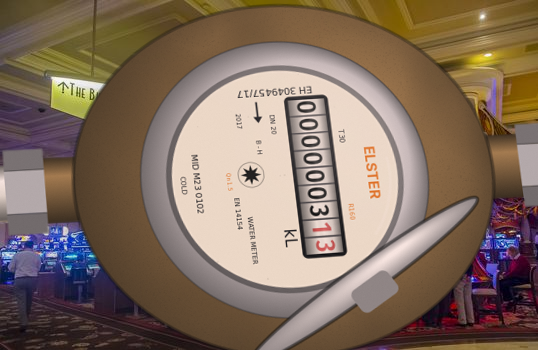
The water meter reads 3.13
